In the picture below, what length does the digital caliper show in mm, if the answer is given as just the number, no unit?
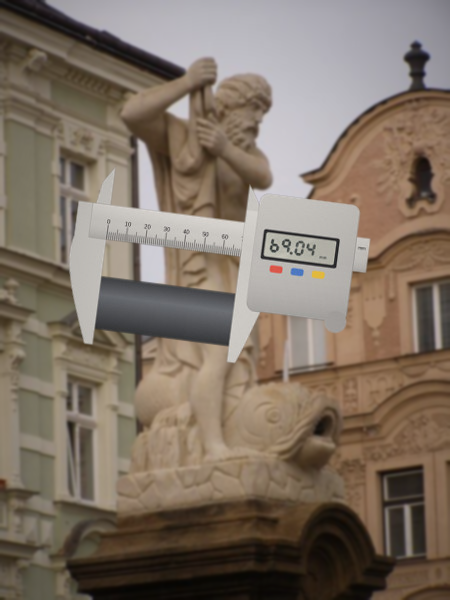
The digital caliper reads 69.04
